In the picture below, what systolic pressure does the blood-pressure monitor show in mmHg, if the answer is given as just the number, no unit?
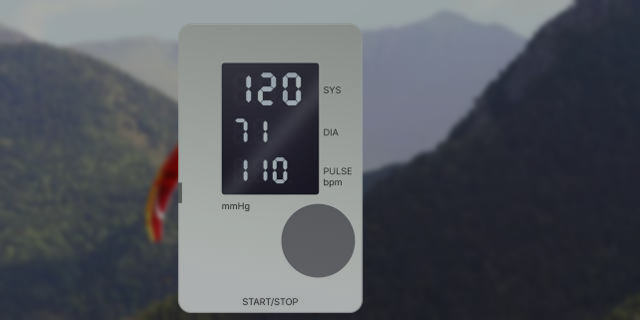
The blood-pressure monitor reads 120
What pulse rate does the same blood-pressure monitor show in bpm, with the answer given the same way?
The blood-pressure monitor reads 110
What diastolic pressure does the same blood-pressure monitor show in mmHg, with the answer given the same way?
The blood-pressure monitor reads 71
